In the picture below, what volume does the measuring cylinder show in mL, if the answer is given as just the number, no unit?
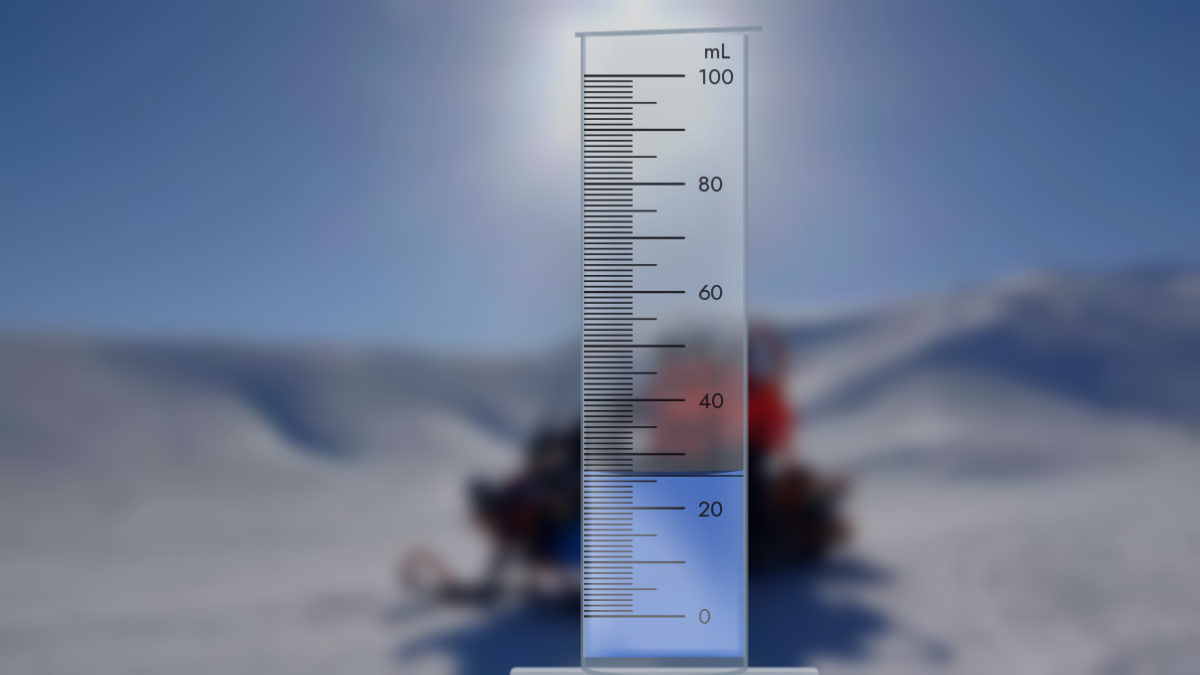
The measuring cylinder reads 26
